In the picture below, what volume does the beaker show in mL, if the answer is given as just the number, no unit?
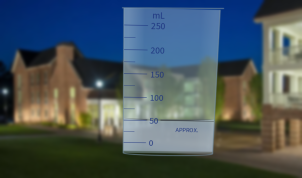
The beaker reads 50
